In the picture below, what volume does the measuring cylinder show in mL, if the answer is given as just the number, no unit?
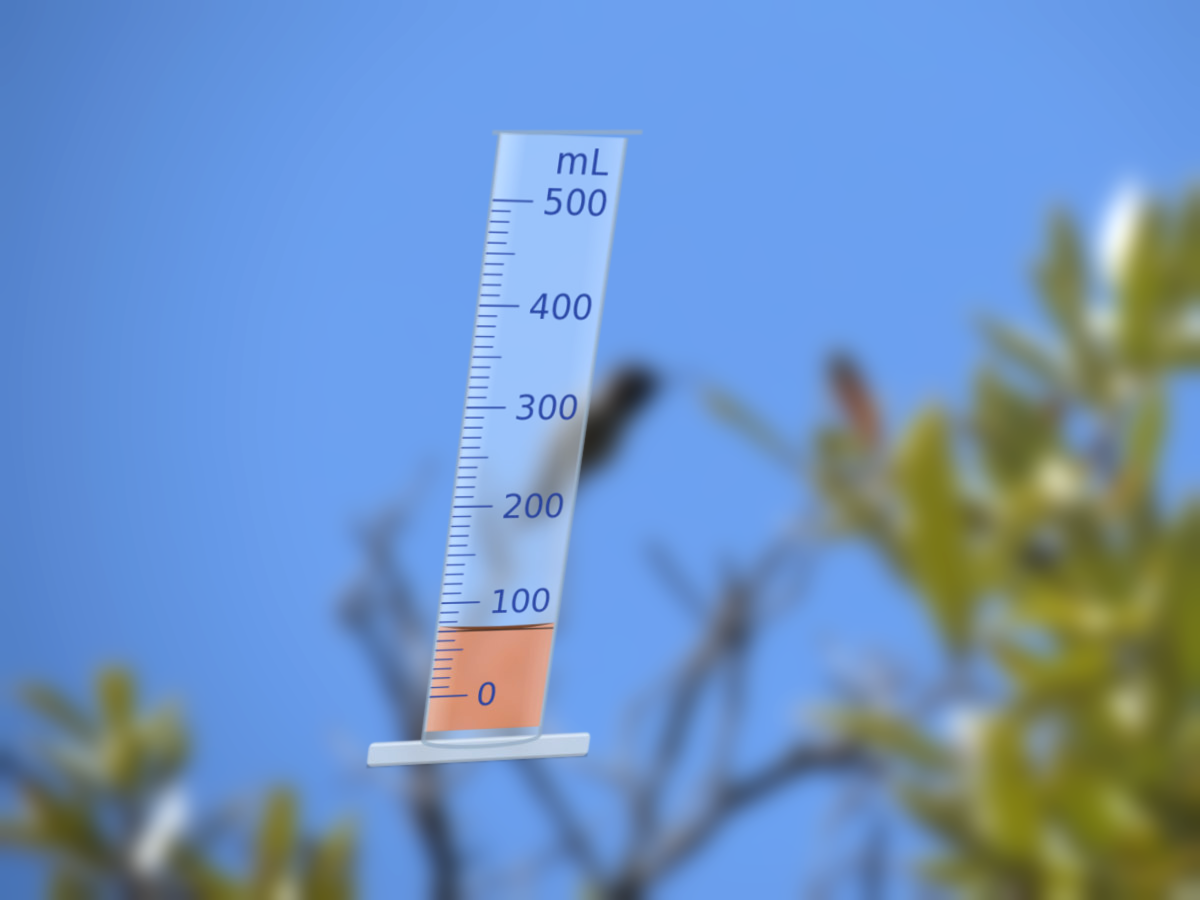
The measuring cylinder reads 70
